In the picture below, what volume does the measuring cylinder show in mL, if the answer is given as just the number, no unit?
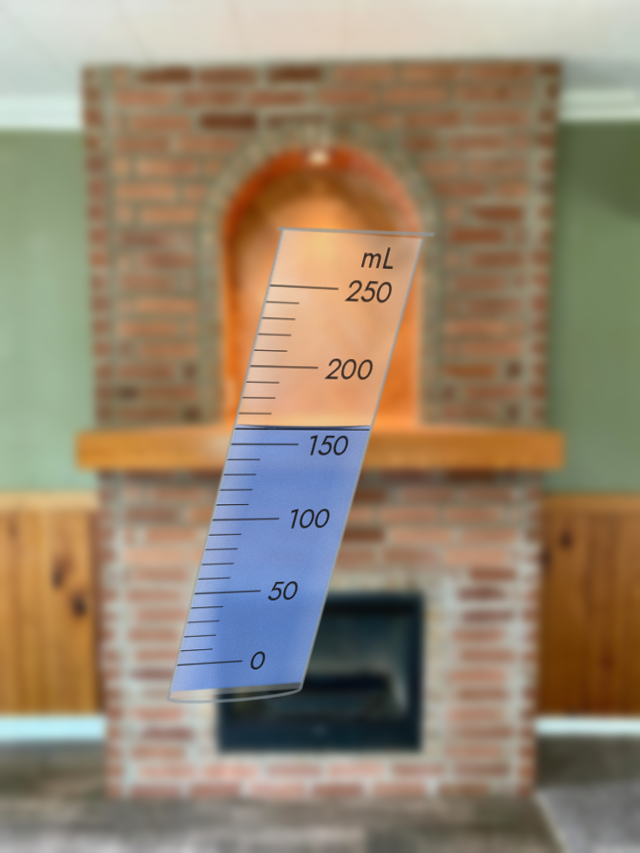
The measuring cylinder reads 160
